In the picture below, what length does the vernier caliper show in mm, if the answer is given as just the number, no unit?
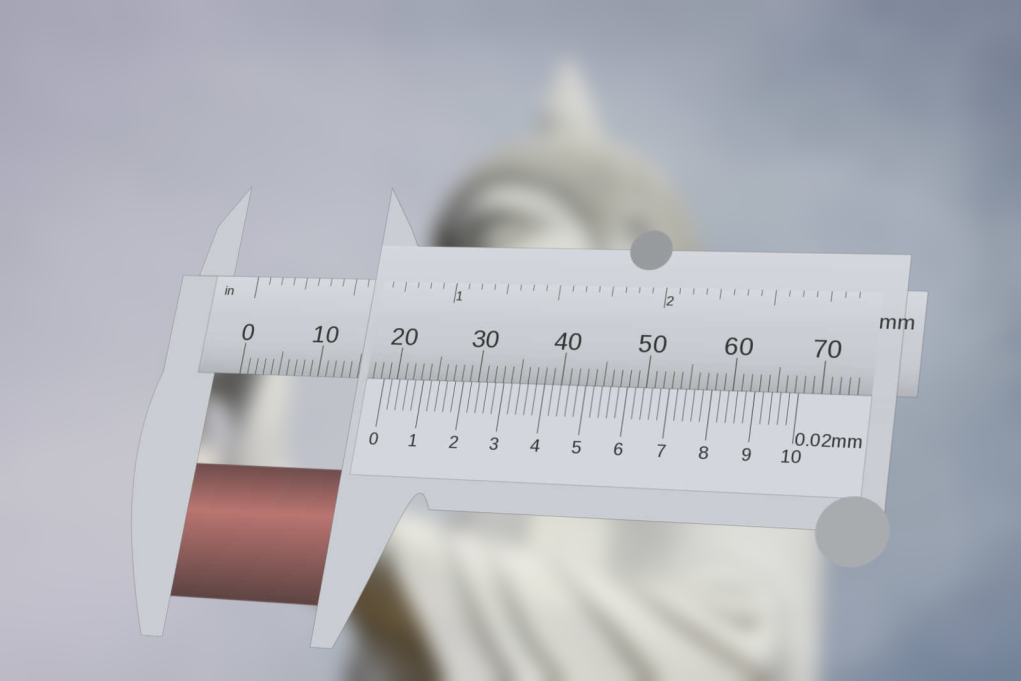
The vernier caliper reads 18.4
